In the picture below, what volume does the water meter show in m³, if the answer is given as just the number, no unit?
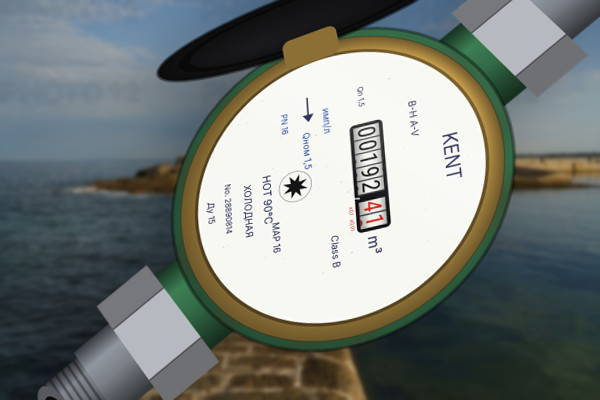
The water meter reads 192.41
